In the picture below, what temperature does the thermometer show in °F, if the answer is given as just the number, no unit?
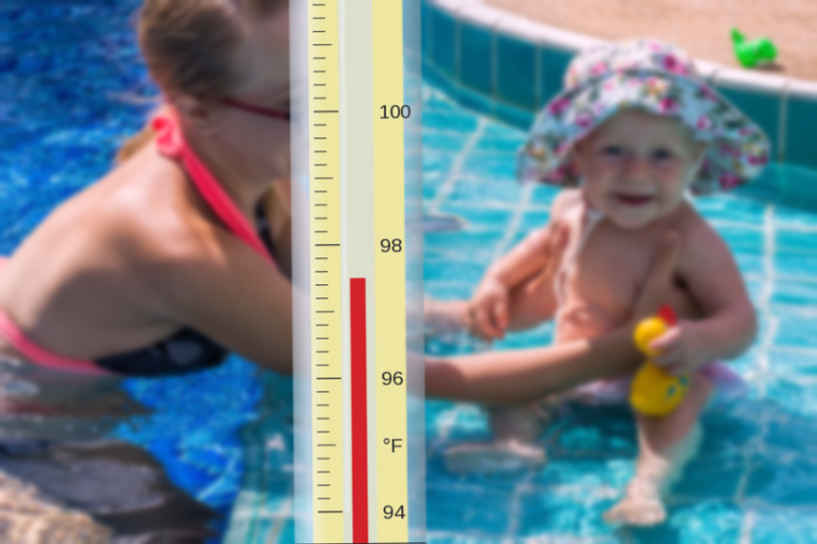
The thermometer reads 97.5
